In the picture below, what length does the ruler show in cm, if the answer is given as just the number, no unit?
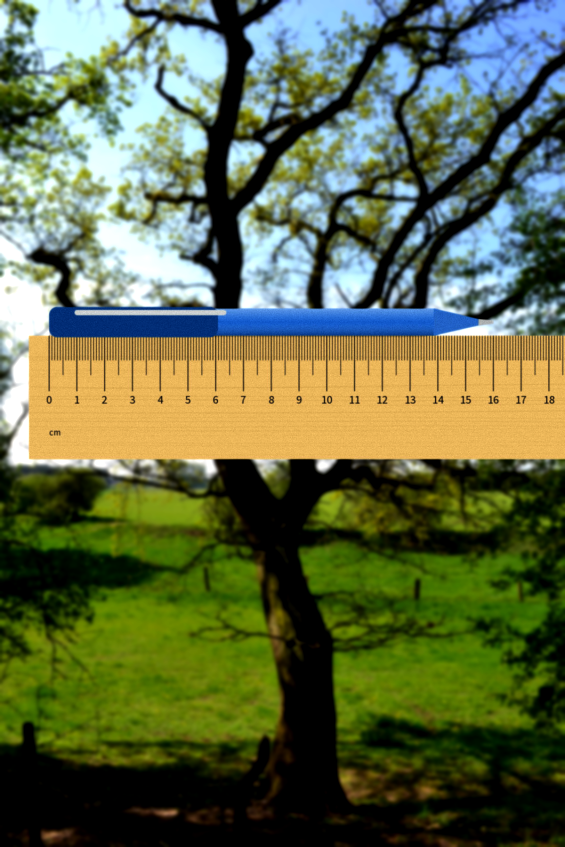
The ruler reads 16
